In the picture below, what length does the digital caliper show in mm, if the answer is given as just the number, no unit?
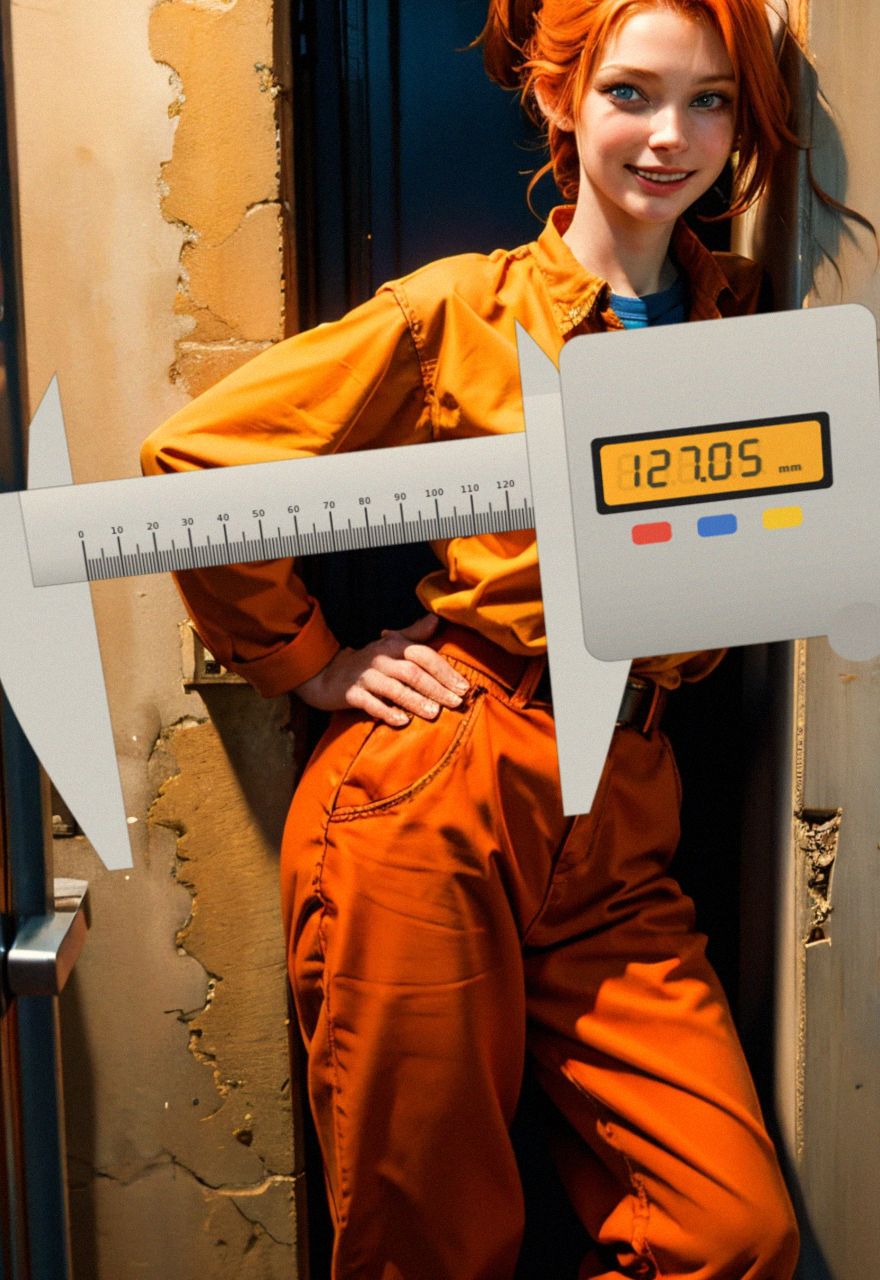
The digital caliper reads 127.05
